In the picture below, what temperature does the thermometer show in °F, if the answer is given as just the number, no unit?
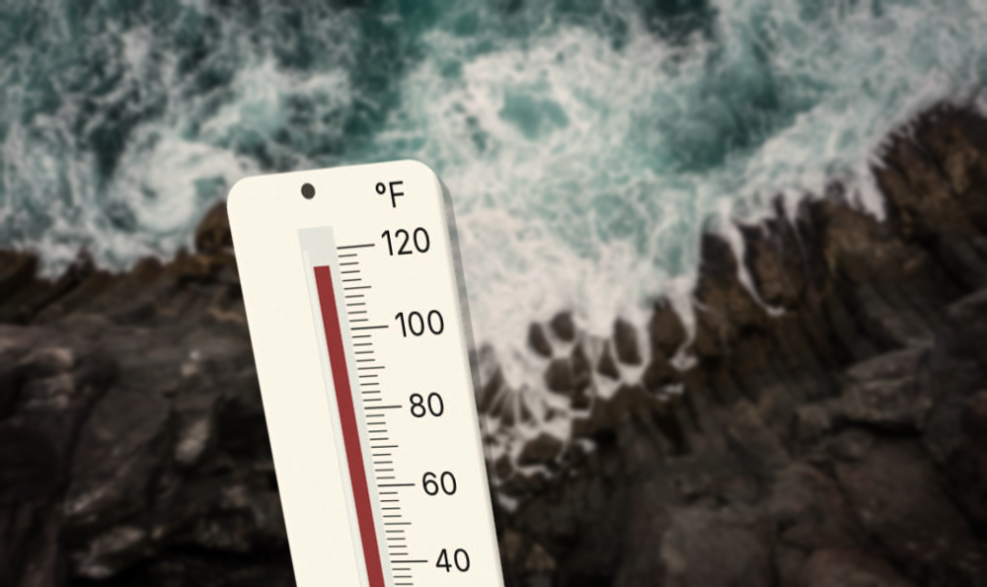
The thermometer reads 116
